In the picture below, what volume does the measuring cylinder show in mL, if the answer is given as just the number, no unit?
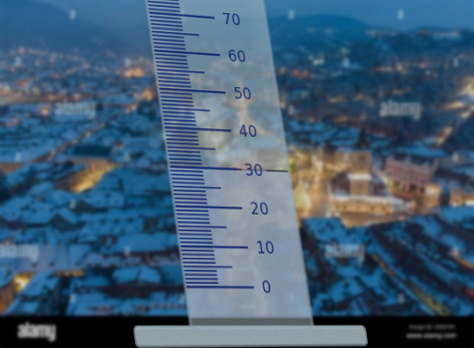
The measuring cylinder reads 30
